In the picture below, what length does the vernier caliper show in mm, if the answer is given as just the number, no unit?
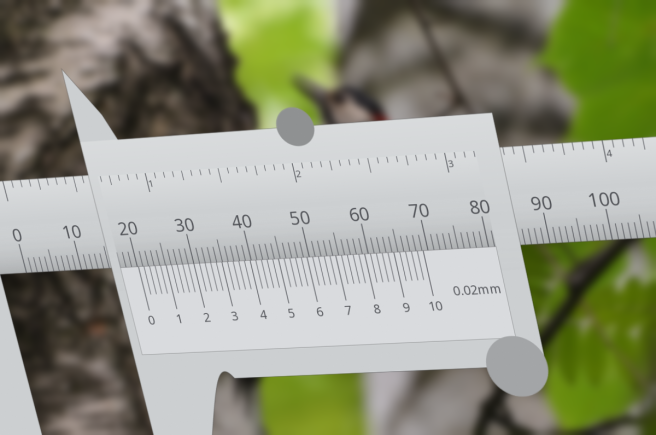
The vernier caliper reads 20.2
